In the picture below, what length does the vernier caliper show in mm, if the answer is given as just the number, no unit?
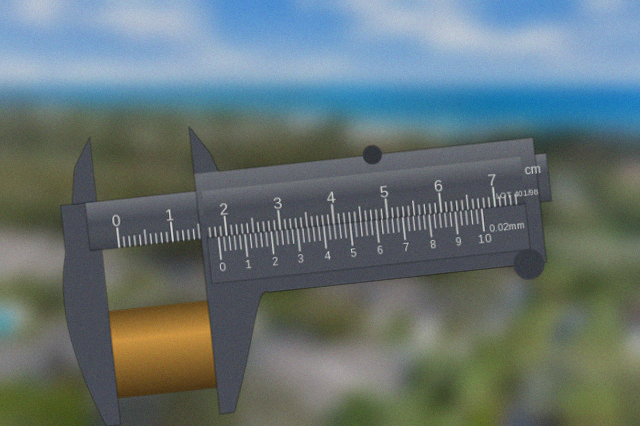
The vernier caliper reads 18.5
